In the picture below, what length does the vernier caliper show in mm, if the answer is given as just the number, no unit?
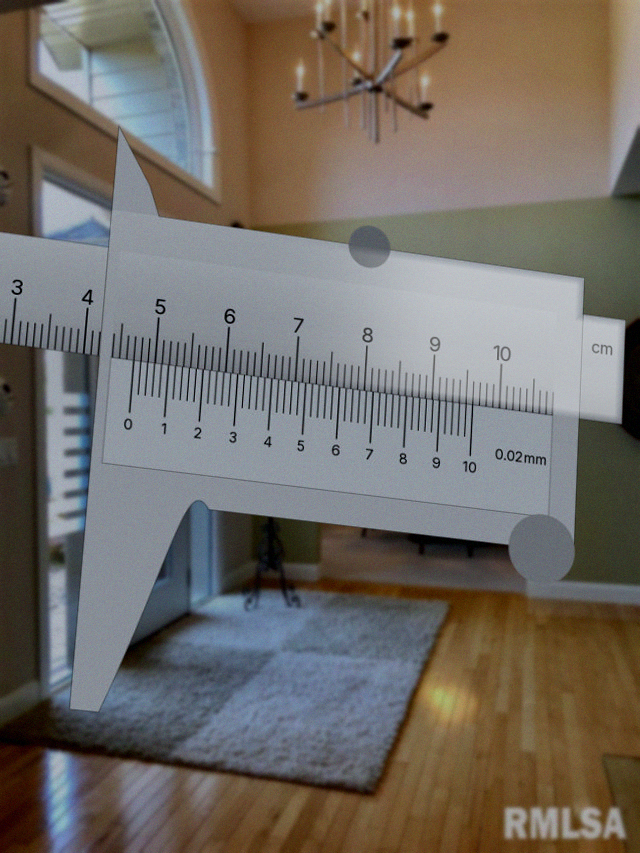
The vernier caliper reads 47.0
